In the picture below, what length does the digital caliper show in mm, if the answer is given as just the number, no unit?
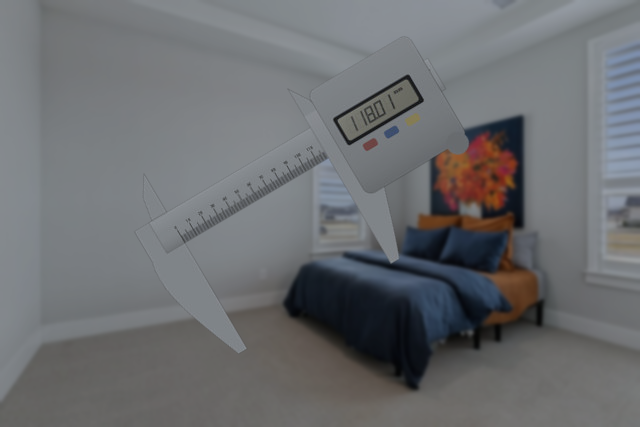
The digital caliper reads 118.01
